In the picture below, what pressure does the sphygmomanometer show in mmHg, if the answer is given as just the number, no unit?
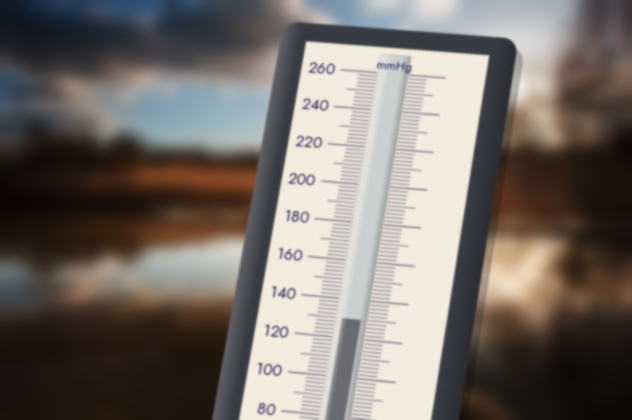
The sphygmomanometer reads 130
